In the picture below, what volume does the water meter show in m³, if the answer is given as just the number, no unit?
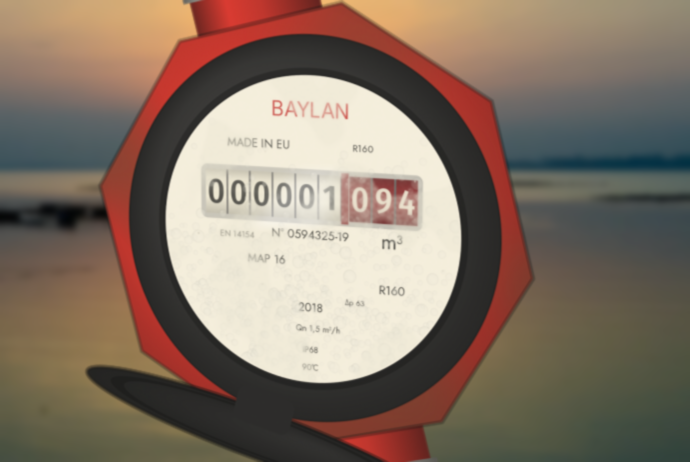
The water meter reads 1.094
